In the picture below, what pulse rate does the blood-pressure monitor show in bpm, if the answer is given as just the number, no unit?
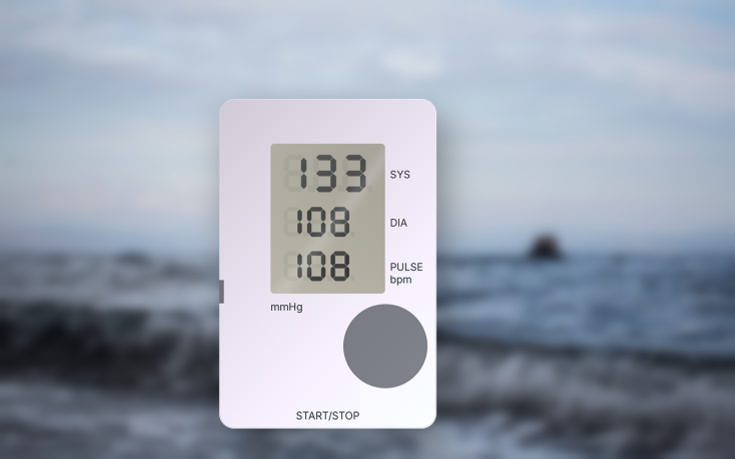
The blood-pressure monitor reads 108
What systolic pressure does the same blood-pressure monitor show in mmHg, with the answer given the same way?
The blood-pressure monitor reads 133
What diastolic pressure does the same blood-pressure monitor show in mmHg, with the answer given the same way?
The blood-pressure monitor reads 108
